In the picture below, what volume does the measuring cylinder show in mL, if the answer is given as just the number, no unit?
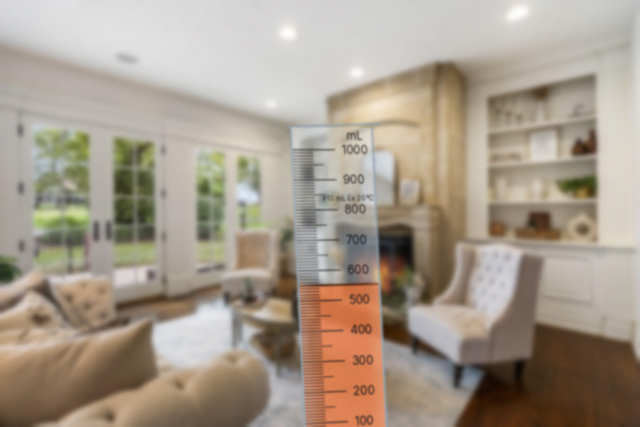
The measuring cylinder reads 550
